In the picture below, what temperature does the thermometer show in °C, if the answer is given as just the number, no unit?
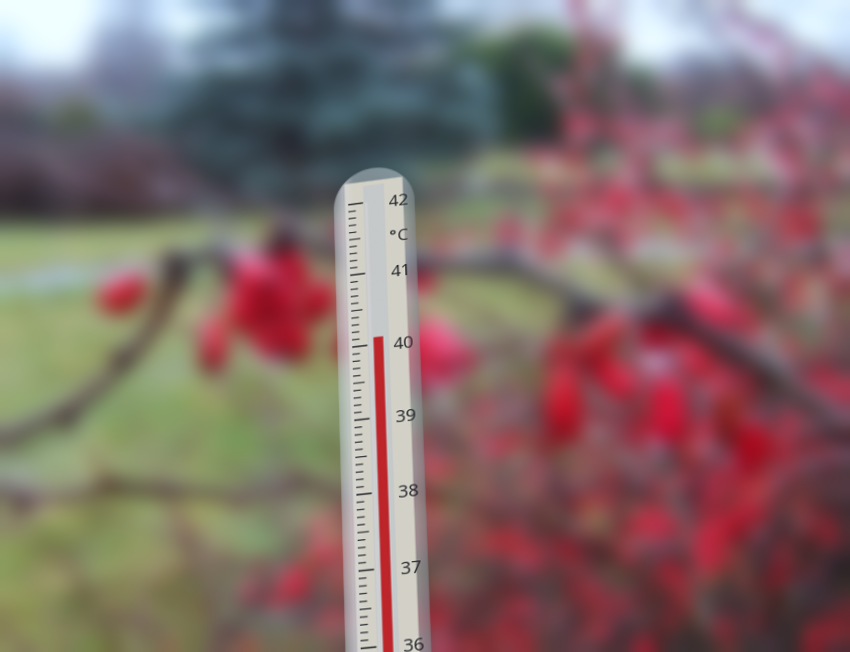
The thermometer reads 40.1
